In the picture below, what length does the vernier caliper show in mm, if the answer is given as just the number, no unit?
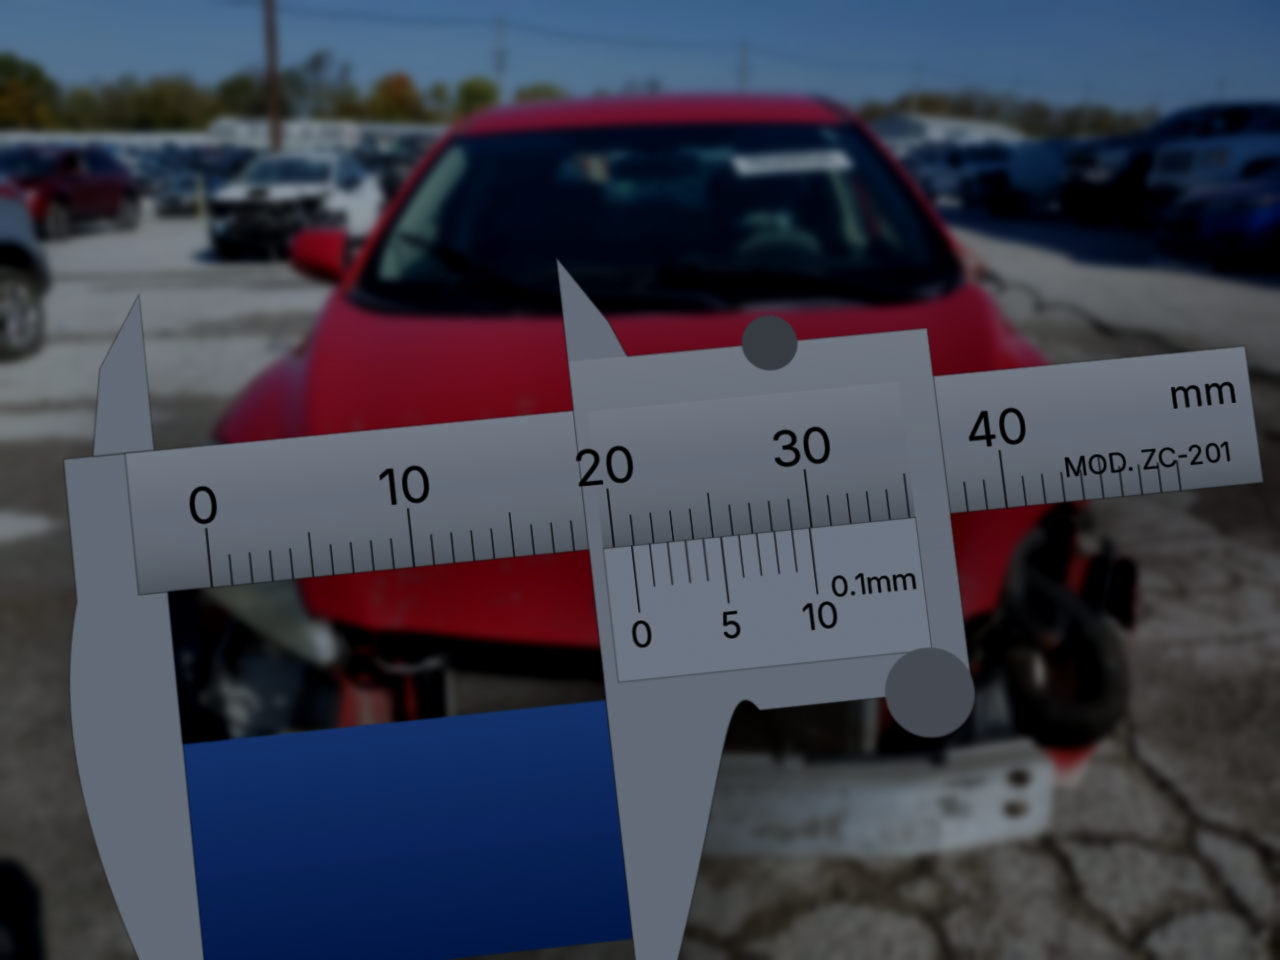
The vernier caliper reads 20.9
